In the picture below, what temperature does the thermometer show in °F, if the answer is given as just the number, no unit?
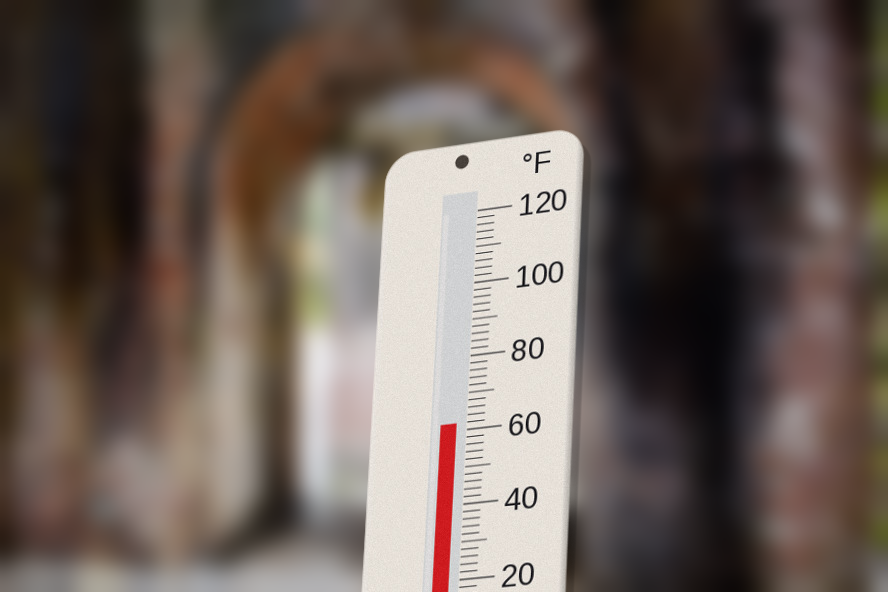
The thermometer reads 62
